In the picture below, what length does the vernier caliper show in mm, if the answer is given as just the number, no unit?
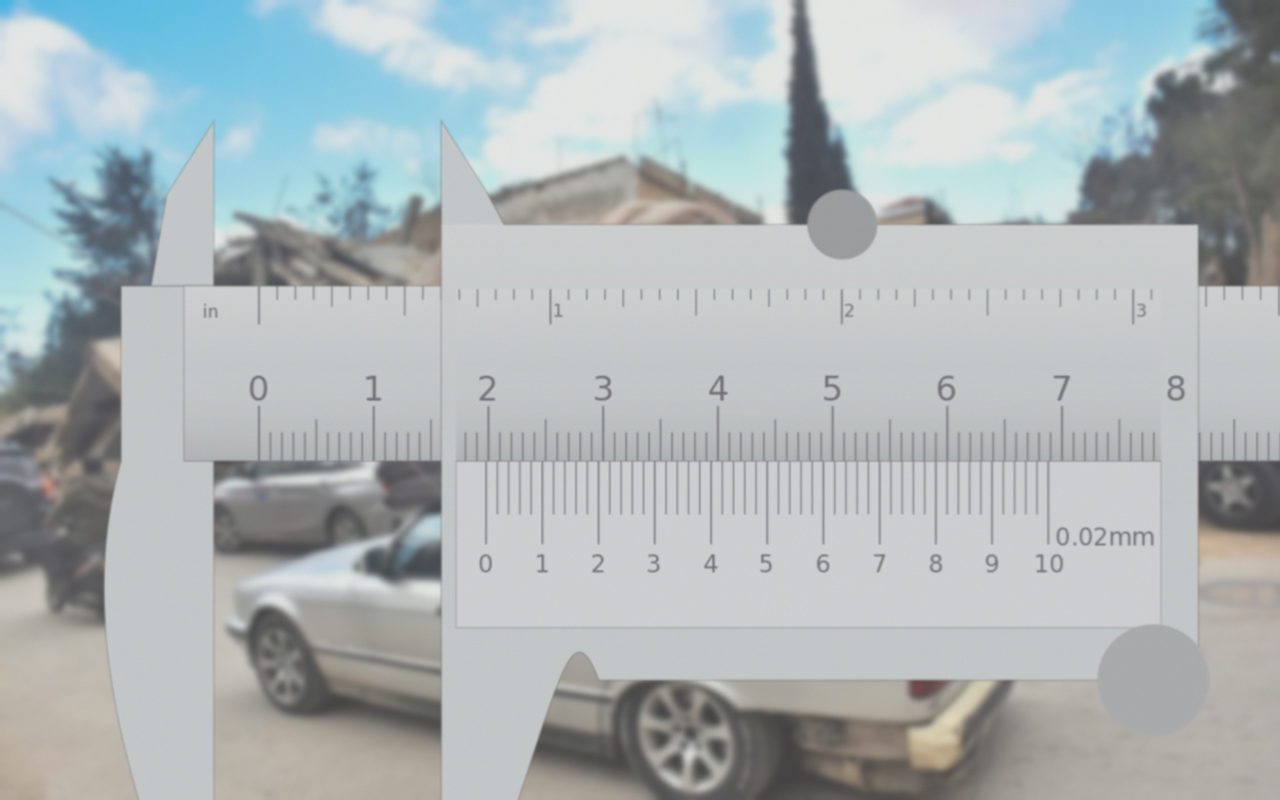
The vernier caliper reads 19.8
